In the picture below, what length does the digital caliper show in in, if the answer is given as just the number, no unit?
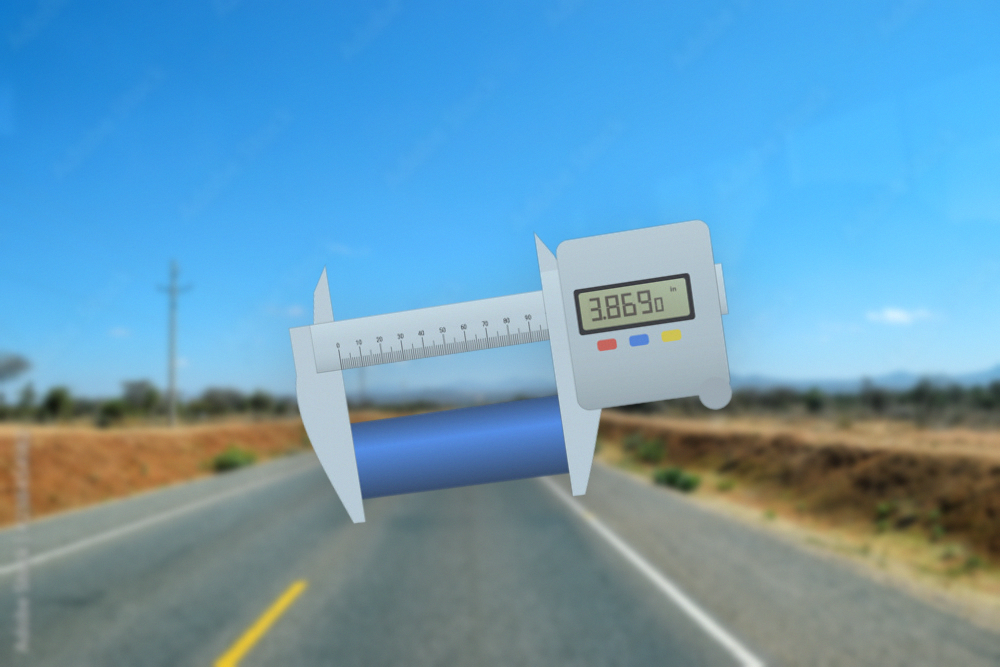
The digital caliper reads 3.8690
